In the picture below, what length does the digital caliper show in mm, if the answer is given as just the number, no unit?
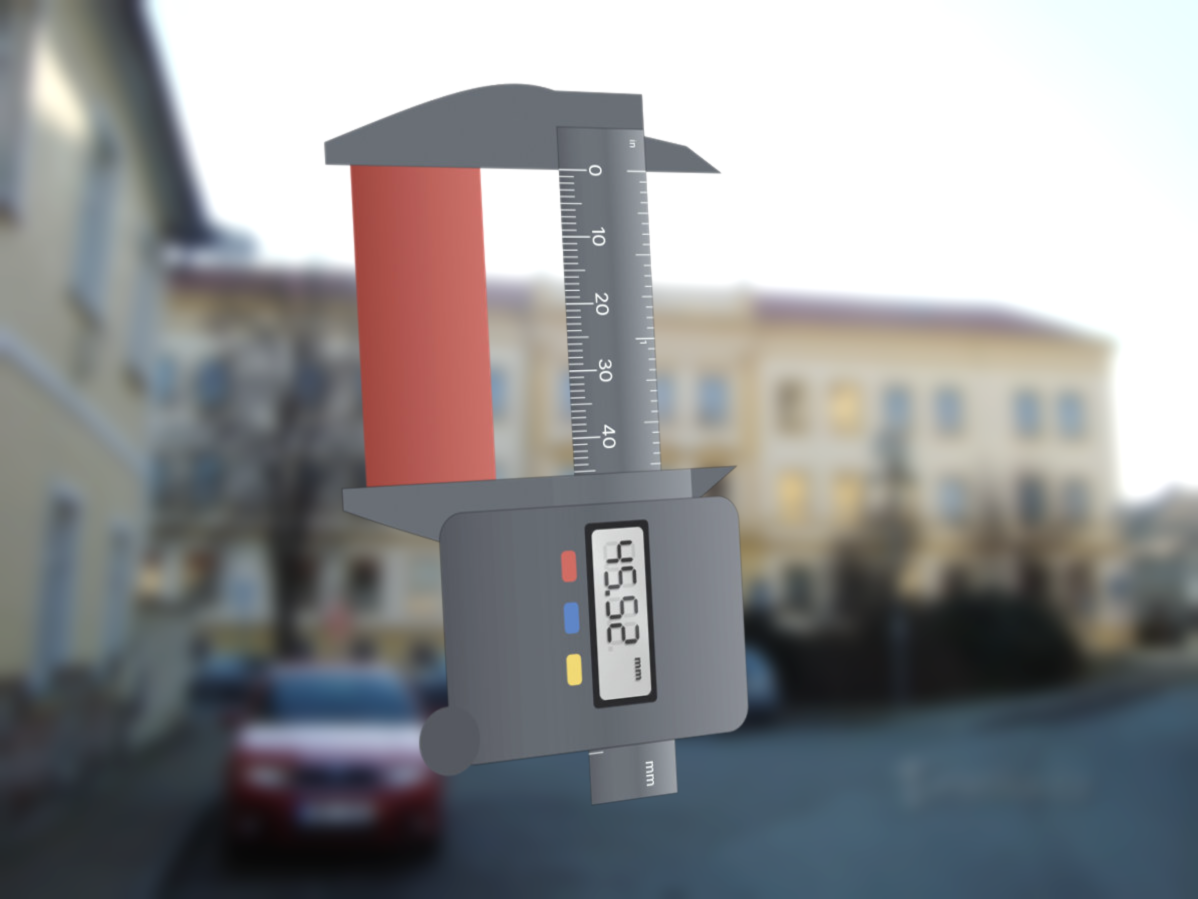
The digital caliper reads 45.52
